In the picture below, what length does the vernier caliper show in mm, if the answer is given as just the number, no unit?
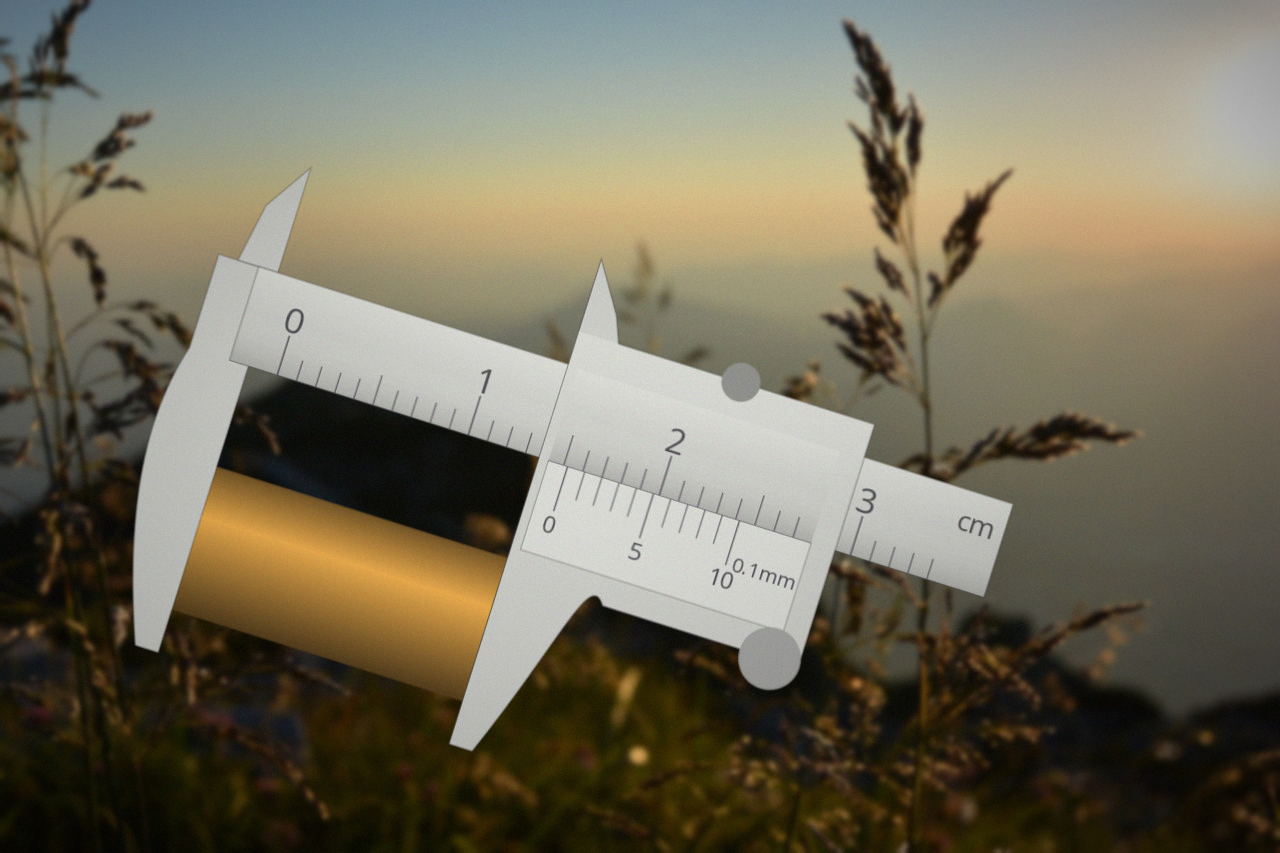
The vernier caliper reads 15.2
